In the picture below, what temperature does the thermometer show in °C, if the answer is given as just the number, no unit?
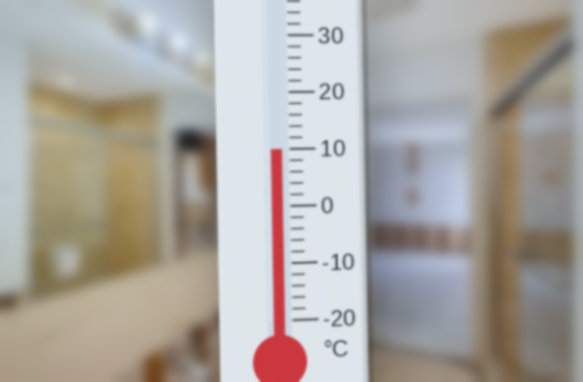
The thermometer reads 10
